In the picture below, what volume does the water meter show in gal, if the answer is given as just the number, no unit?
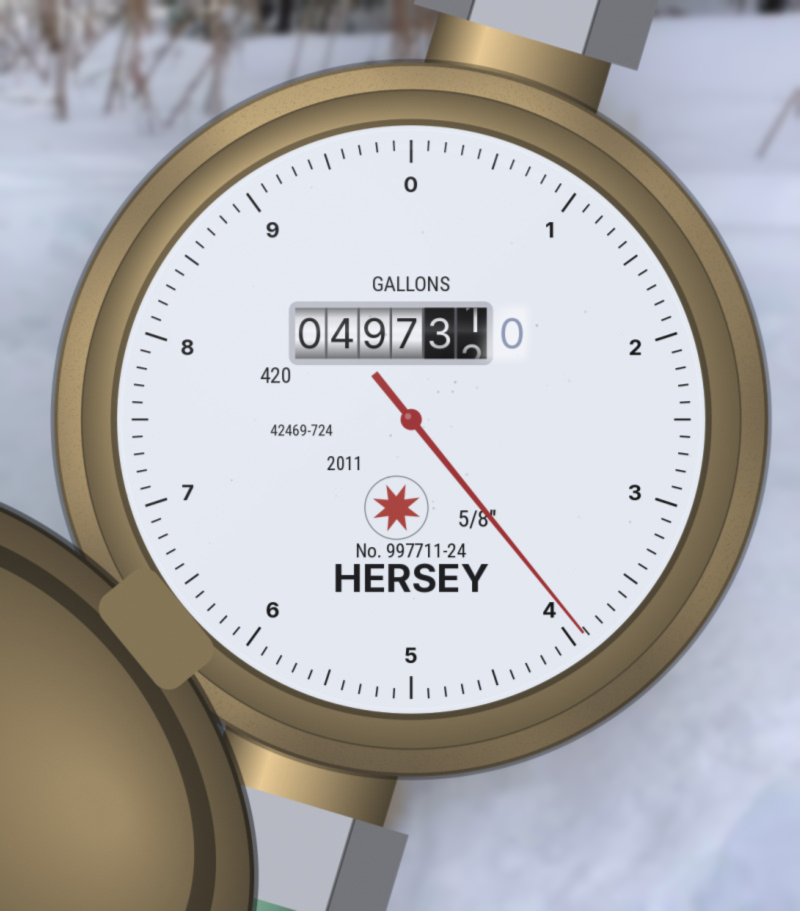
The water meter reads 497313.9
